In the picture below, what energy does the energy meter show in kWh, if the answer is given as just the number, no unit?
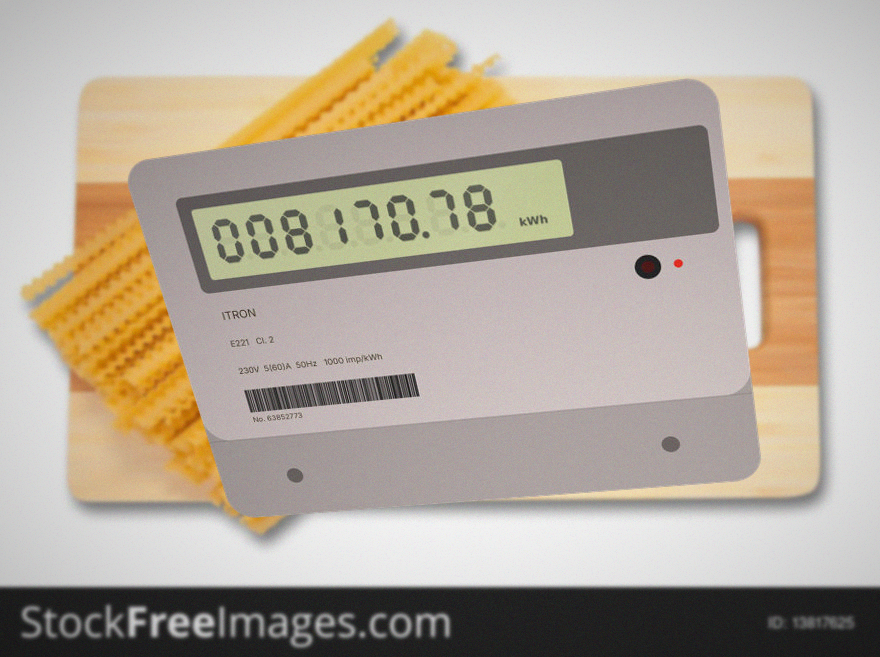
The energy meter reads 8170.78
